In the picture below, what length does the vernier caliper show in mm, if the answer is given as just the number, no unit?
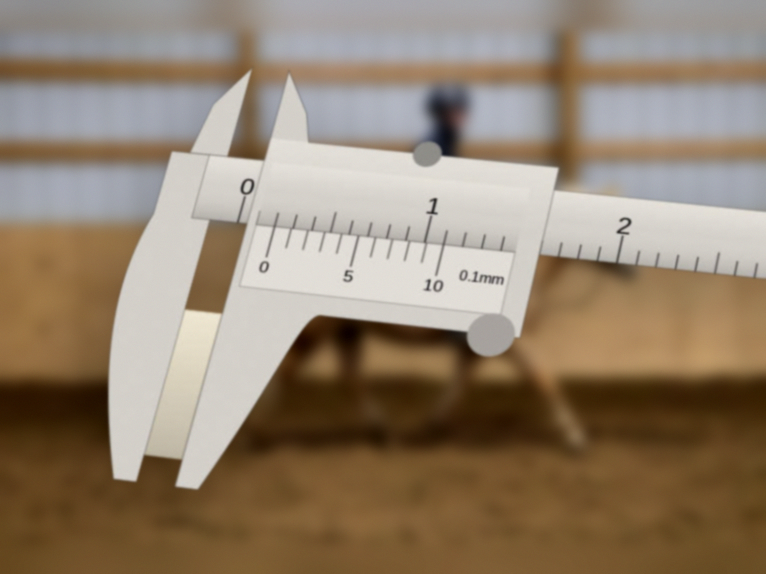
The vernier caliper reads 2.0
